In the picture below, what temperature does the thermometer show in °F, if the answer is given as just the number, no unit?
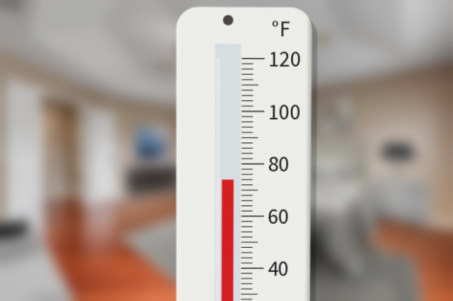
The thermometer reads 74
